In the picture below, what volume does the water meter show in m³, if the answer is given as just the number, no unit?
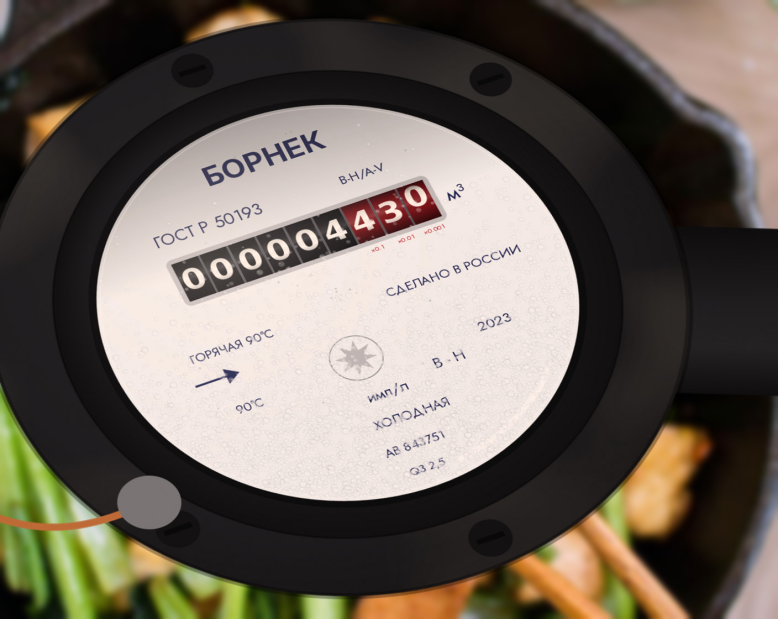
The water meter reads 4.430
